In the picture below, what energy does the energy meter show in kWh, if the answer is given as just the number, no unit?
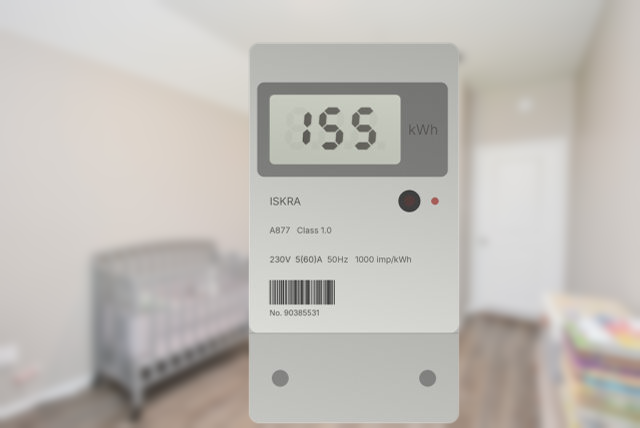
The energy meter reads 155
